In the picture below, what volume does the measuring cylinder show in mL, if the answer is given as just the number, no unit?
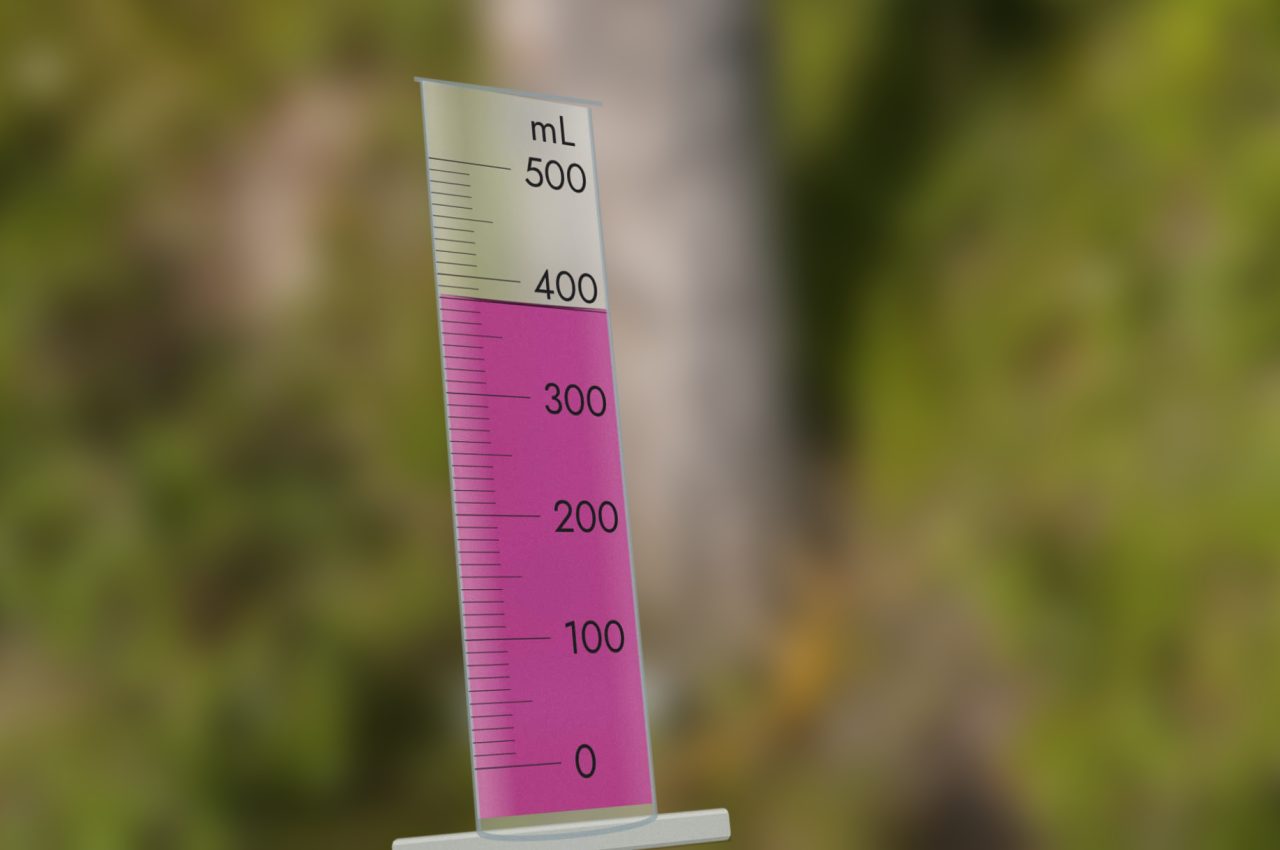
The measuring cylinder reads 380
